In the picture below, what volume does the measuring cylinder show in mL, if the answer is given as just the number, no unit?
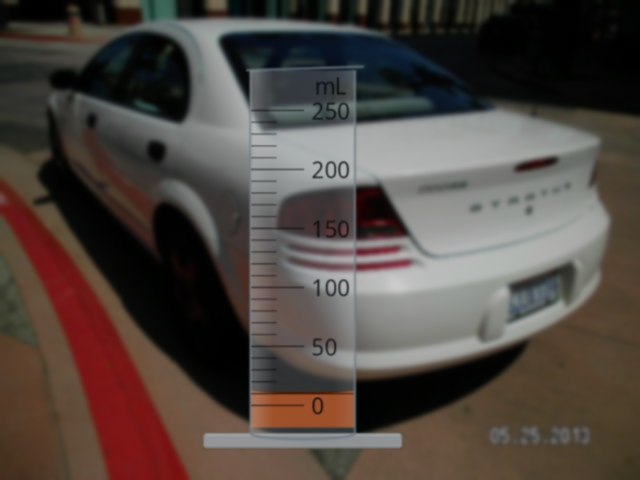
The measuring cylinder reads 10
